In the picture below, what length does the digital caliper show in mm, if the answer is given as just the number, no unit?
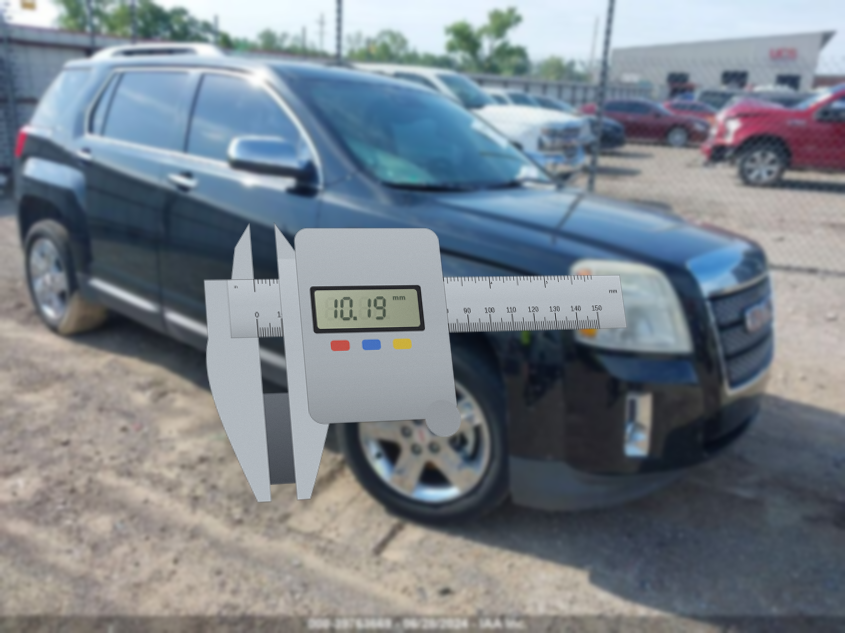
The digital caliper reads 10.19
